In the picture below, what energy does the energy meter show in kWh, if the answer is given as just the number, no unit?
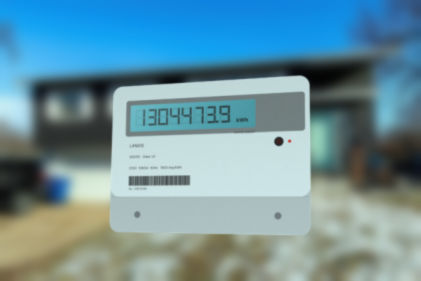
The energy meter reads 1304473.9
